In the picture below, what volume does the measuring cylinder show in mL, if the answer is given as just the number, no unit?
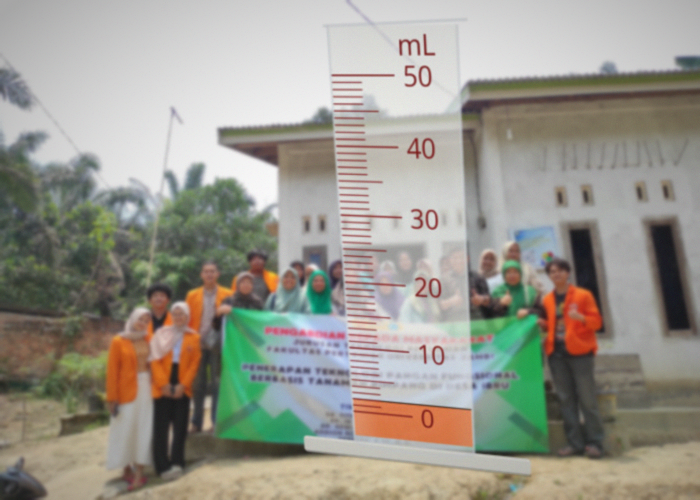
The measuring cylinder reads 2
